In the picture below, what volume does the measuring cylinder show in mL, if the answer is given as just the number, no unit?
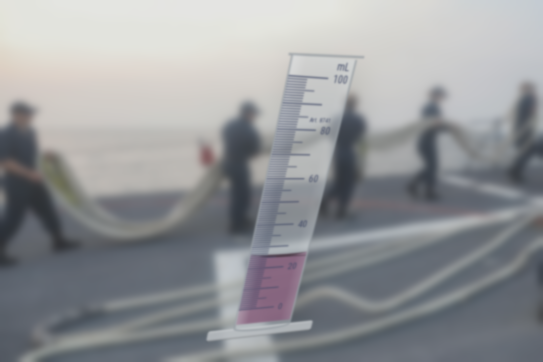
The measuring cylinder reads 25
